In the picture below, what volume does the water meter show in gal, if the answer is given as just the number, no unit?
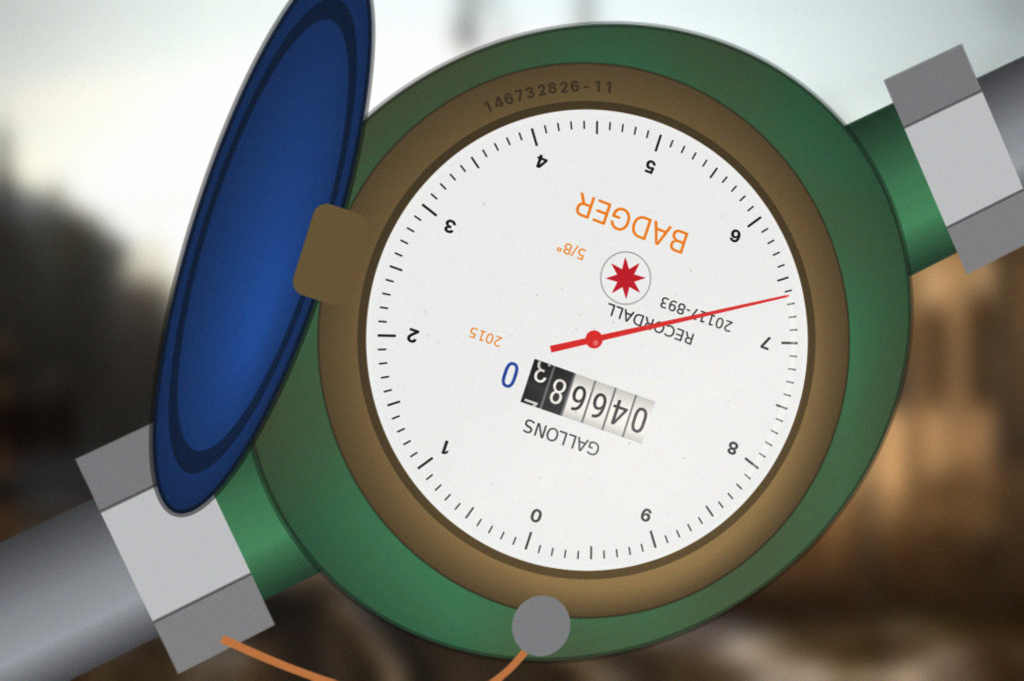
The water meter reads 466826.6
